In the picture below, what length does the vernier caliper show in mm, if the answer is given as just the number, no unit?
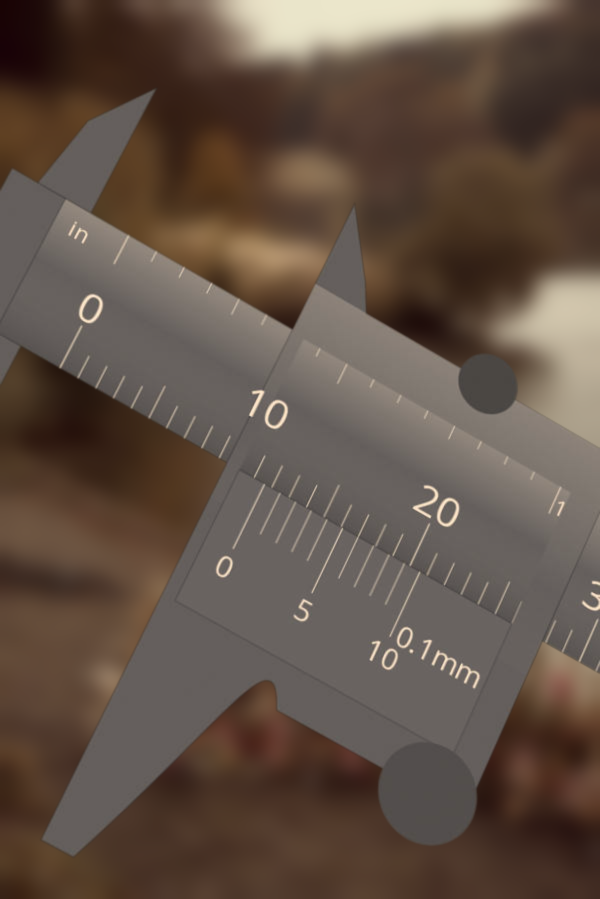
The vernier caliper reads 11.6
